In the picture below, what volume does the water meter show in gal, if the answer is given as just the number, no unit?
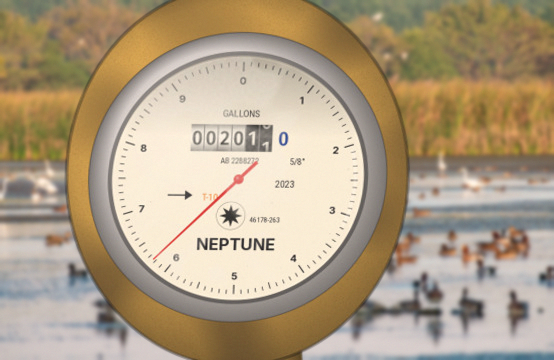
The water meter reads 20106.2
